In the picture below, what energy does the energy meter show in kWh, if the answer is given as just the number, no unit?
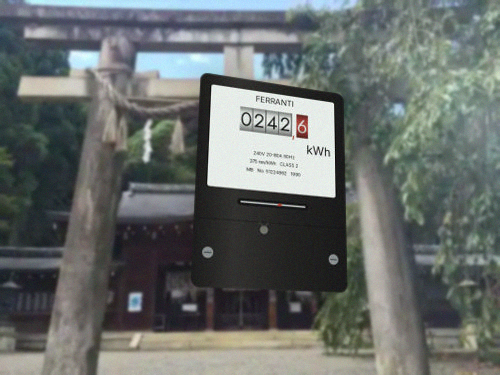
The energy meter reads 242.6
